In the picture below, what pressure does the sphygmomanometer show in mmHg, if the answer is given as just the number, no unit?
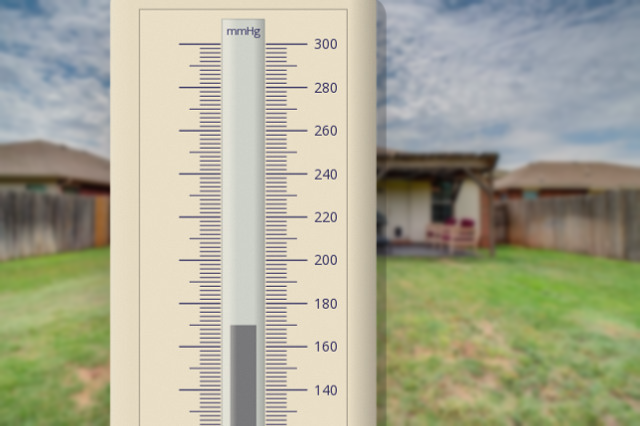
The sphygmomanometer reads 170
